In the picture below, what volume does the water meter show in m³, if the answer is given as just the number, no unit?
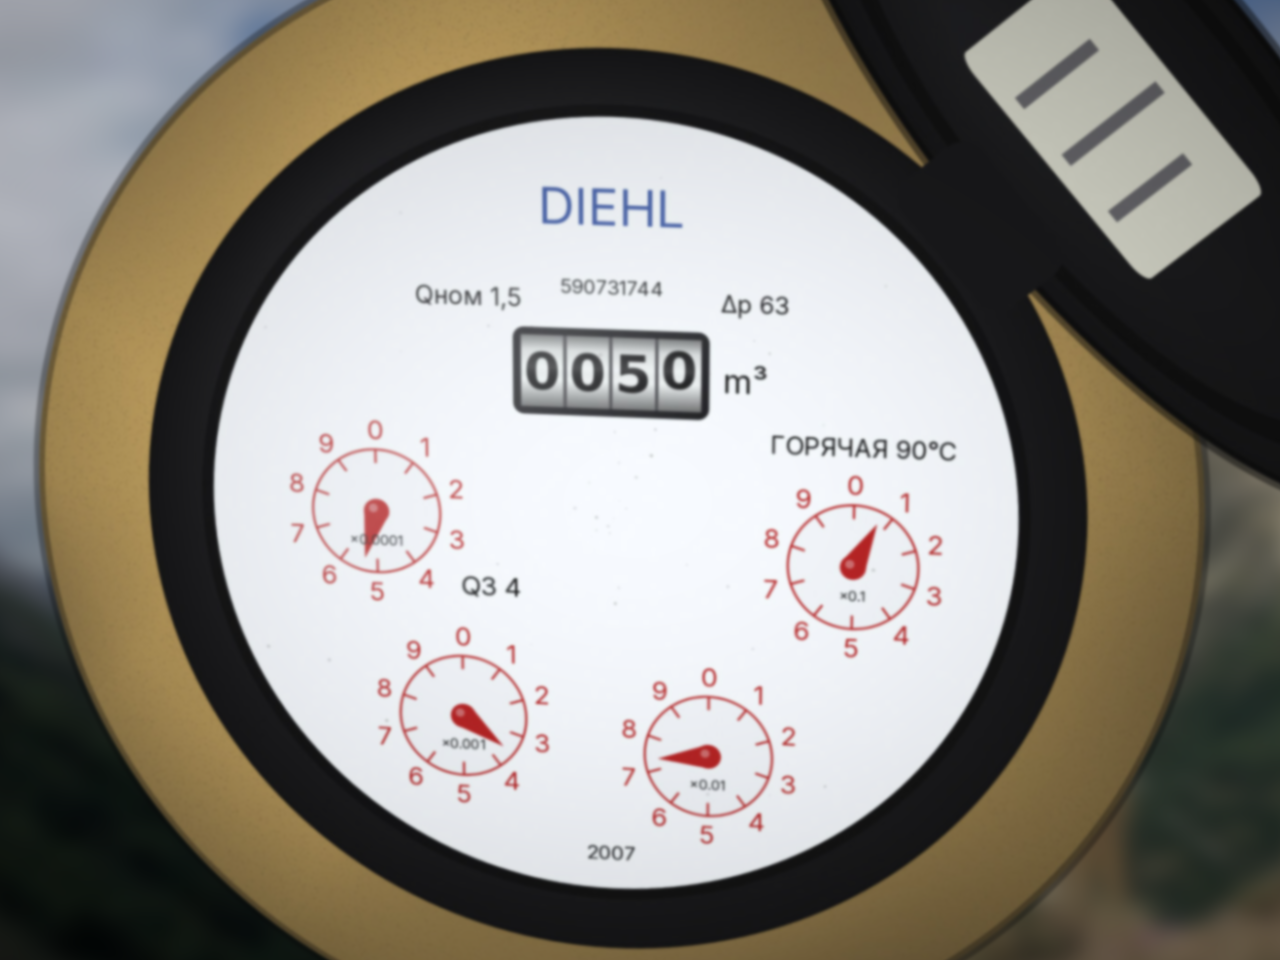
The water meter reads 50.0735
